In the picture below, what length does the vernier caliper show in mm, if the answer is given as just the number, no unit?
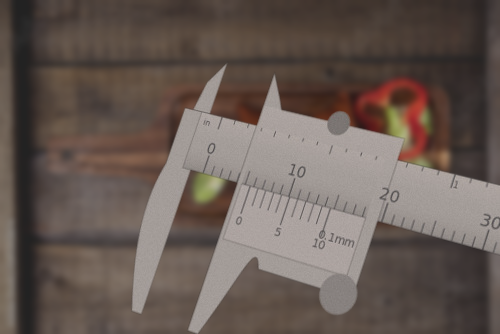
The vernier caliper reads 5.6
